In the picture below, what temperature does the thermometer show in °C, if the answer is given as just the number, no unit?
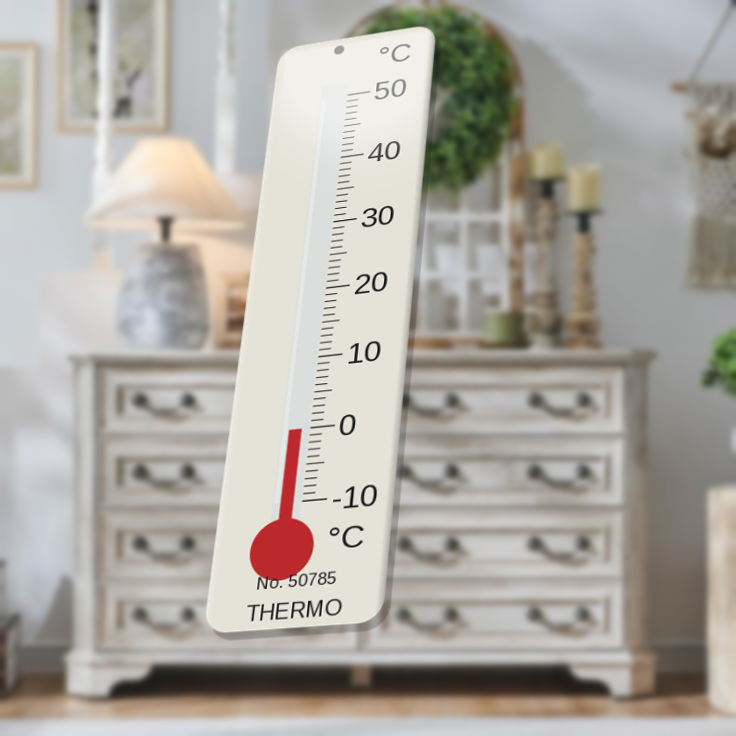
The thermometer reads 0
